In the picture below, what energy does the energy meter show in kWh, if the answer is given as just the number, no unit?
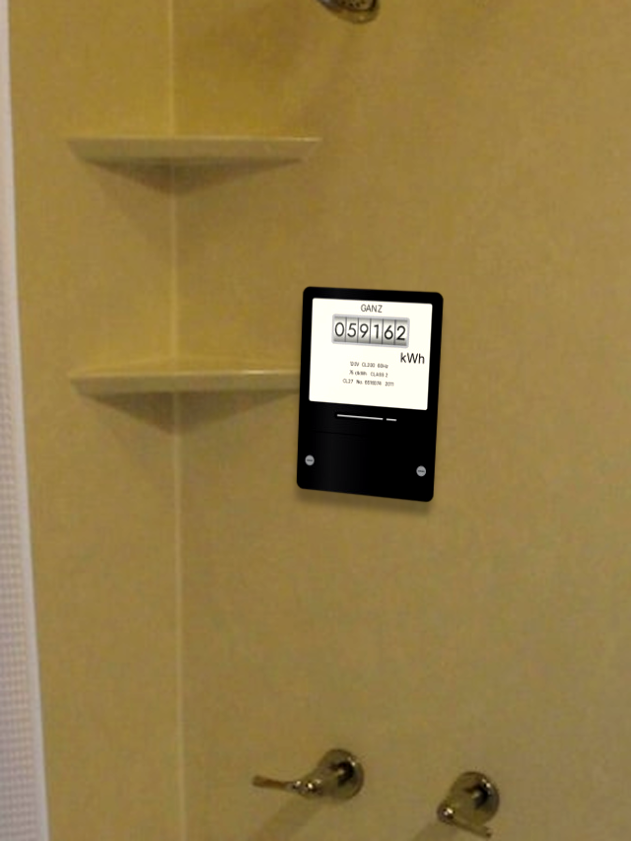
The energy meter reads 59162
